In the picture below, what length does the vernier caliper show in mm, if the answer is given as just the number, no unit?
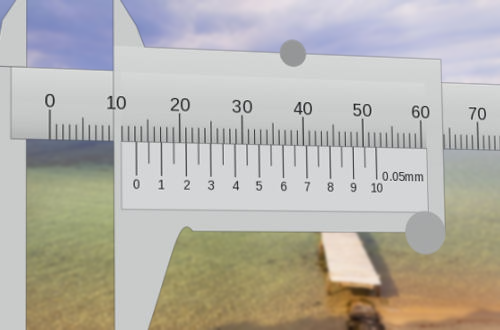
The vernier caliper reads 13.2
